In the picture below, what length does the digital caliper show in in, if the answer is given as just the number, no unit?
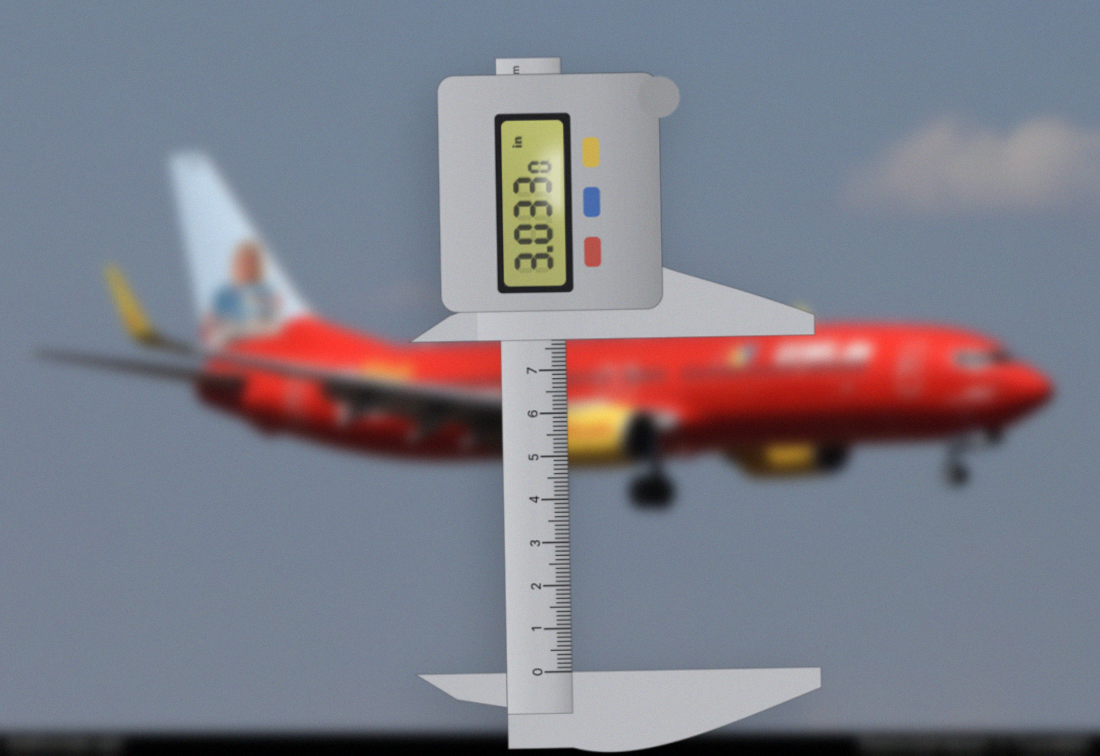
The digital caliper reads 3.0330
